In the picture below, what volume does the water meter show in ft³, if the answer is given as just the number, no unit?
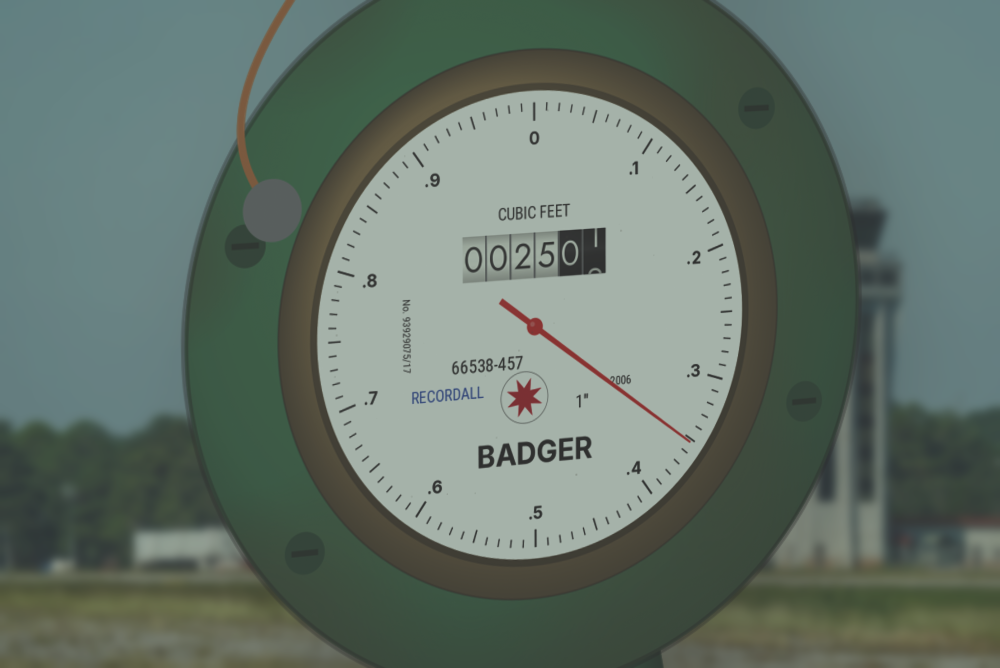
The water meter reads 2501.35
